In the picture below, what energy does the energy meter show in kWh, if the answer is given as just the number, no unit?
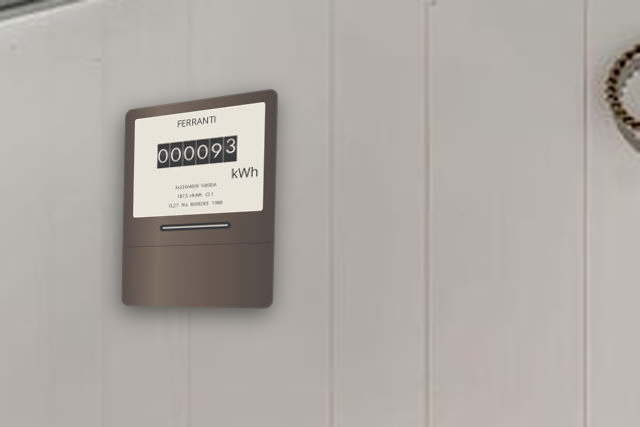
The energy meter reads 93
